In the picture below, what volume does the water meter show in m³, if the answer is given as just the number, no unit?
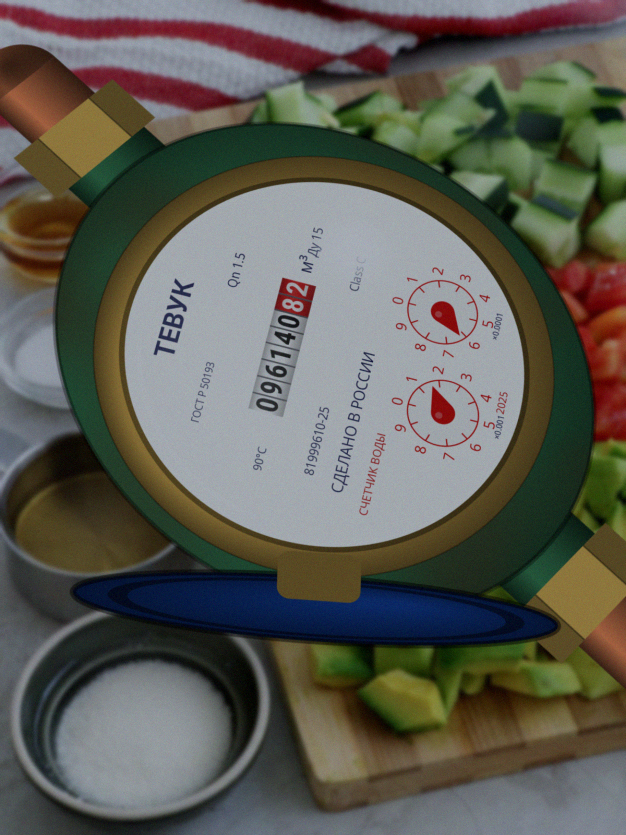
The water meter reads 96140.8216
